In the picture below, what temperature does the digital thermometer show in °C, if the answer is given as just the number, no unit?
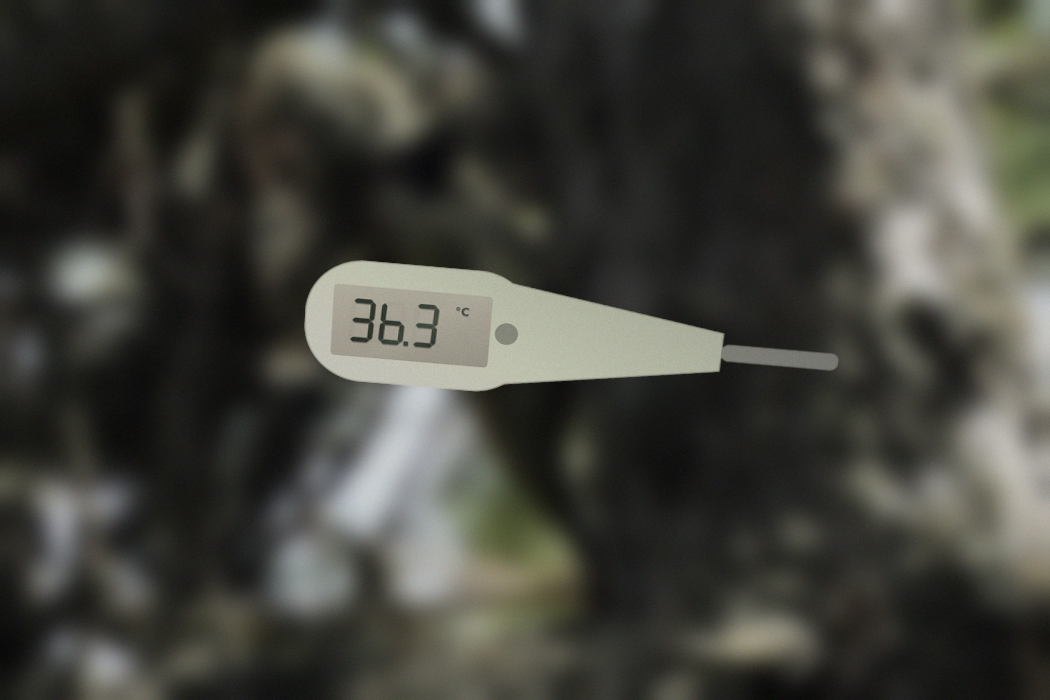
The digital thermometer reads 36.3
